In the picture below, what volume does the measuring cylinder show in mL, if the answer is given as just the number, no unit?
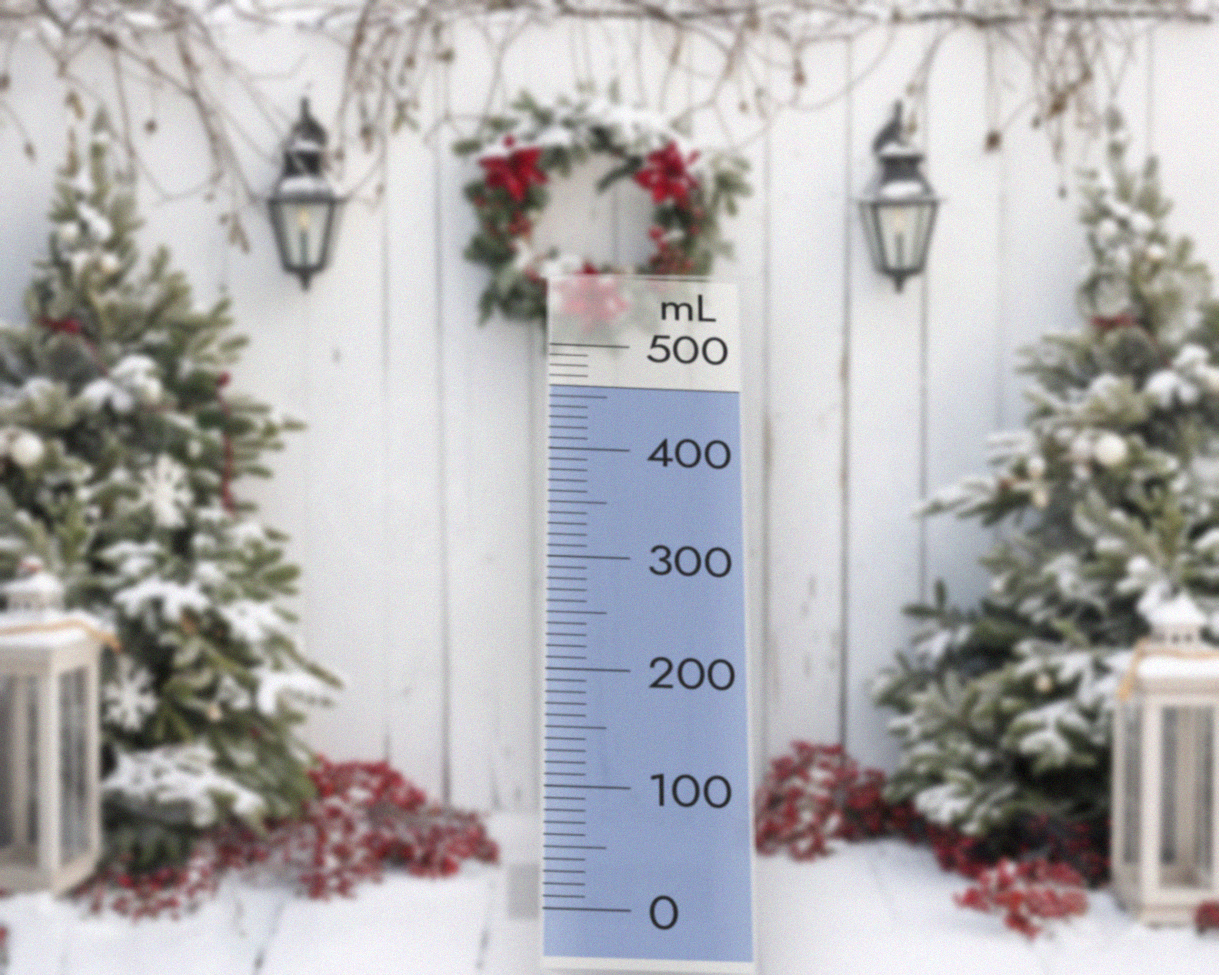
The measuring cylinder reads 460
